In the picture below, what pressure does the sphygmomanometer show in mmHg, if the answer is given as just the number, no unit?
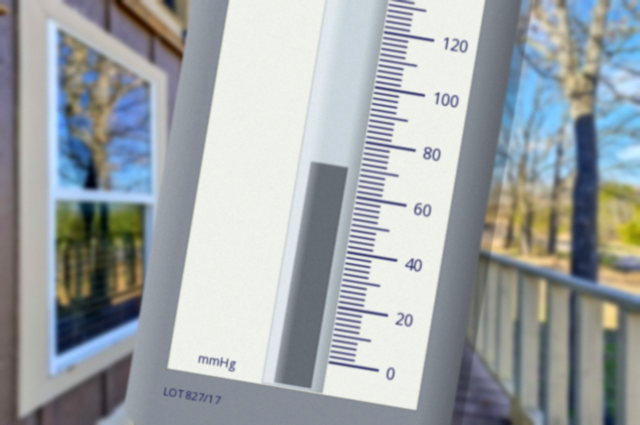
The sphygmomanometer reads 70
